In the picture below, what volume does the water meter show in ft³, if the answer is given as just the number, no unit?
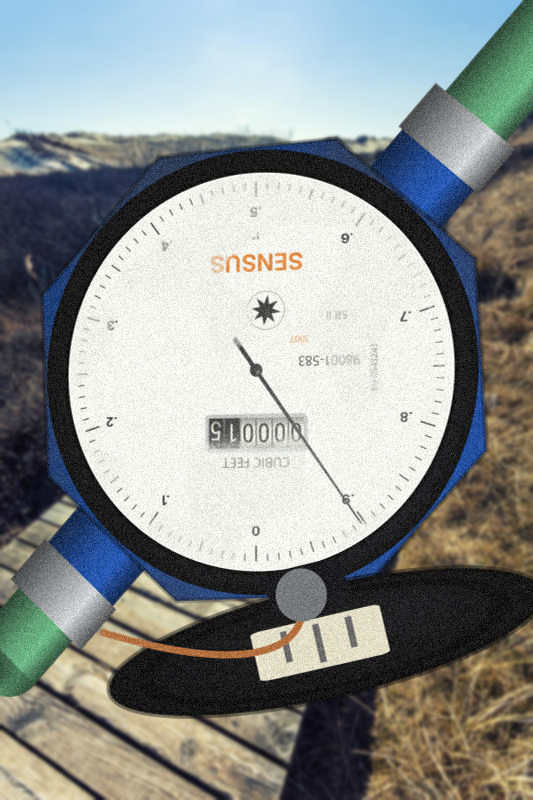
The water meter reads 14.90
